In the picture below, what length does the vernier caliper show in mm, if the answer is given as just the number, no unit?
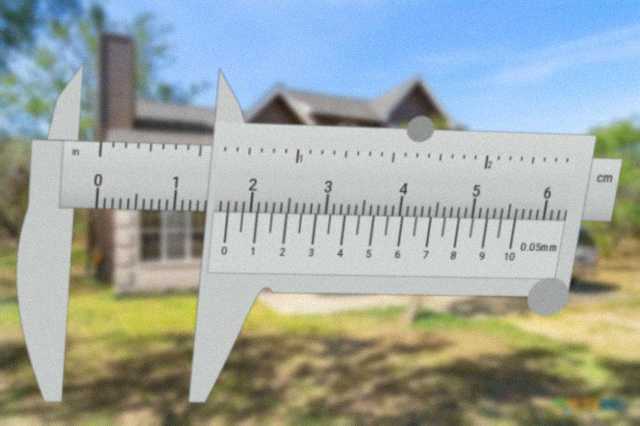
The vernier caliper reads 17.0
